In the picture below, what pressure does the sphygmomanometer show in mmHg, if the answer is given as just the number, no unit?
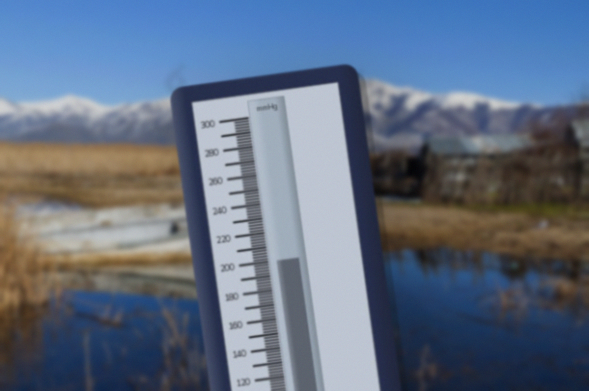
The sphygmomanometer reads 200
